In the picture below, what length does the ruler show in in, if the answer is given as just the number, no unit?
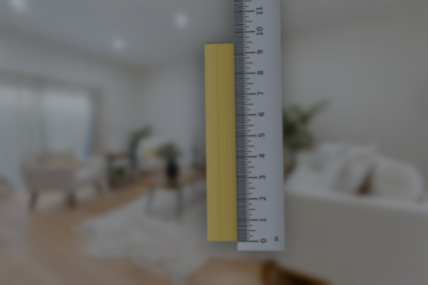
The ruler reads 9.5
